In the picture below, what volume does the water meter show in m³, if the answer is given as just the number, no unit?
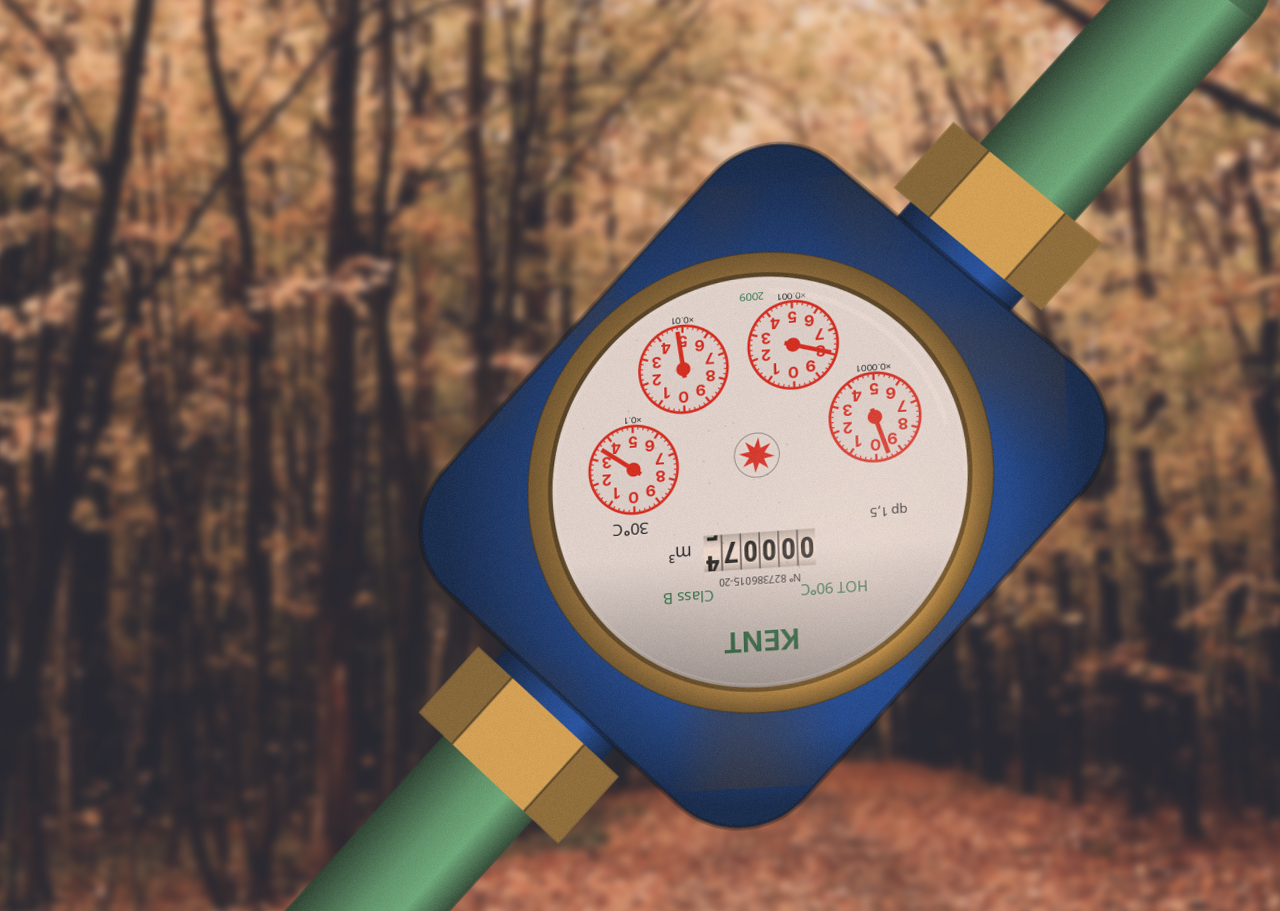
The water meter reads 74.3479
